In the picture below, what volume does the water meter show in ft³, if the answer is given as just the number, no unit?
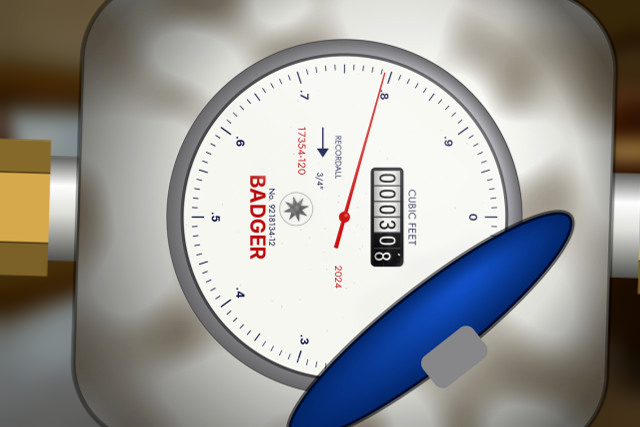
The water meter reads 307.79
